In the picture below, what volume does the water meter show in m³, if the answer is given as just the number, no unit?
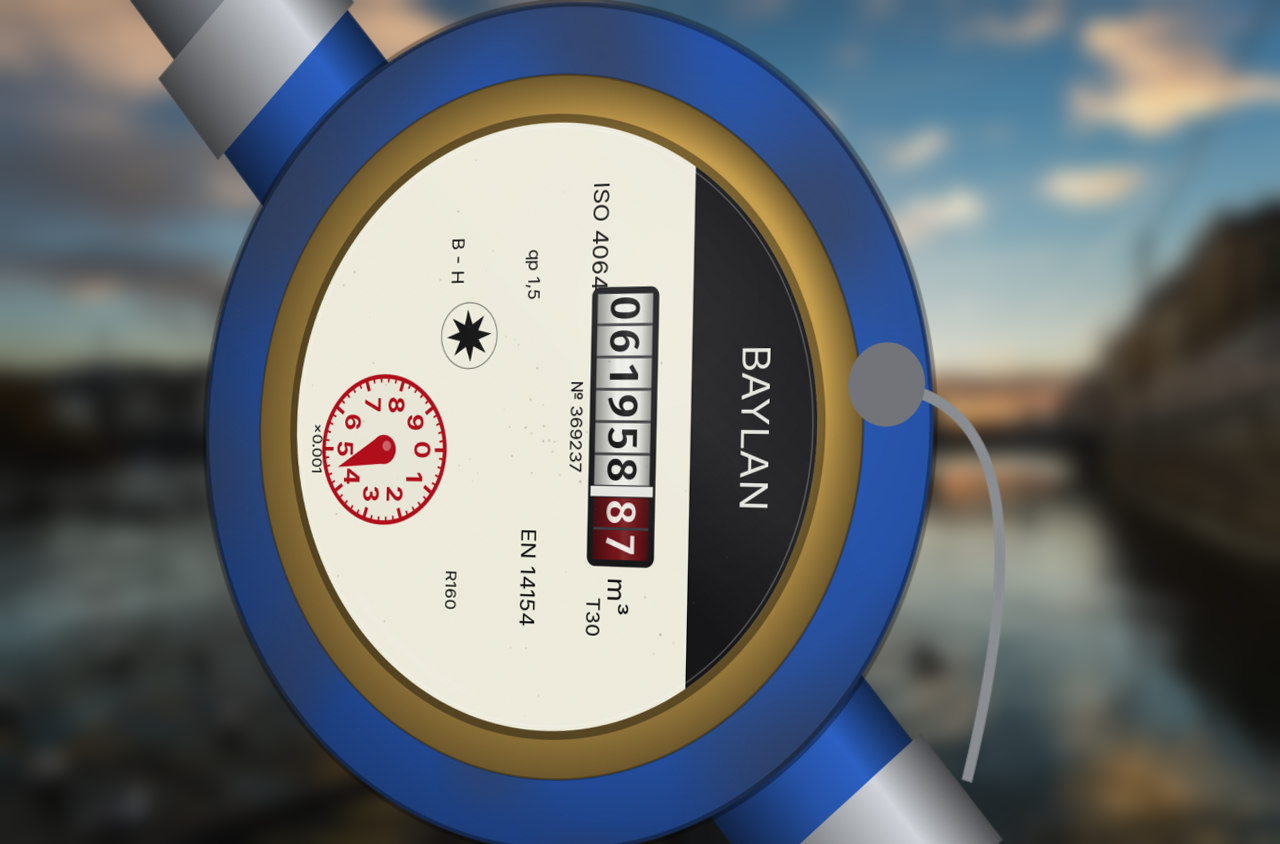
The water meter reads 61958.874
